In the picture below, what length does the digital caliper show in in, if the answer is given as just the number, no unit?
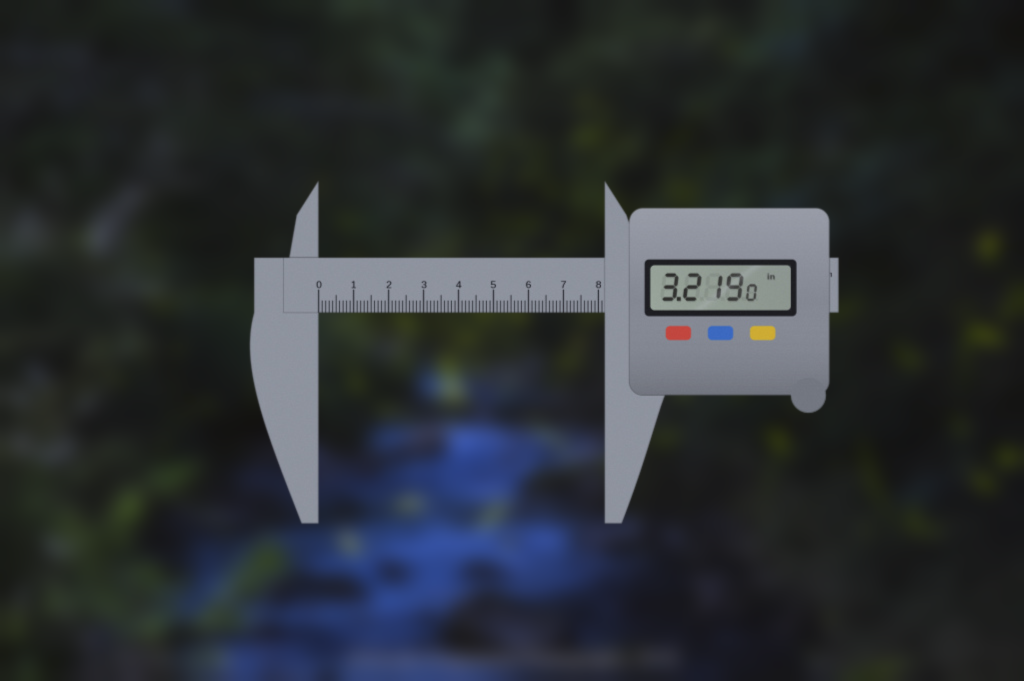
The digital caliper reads 3.2190
